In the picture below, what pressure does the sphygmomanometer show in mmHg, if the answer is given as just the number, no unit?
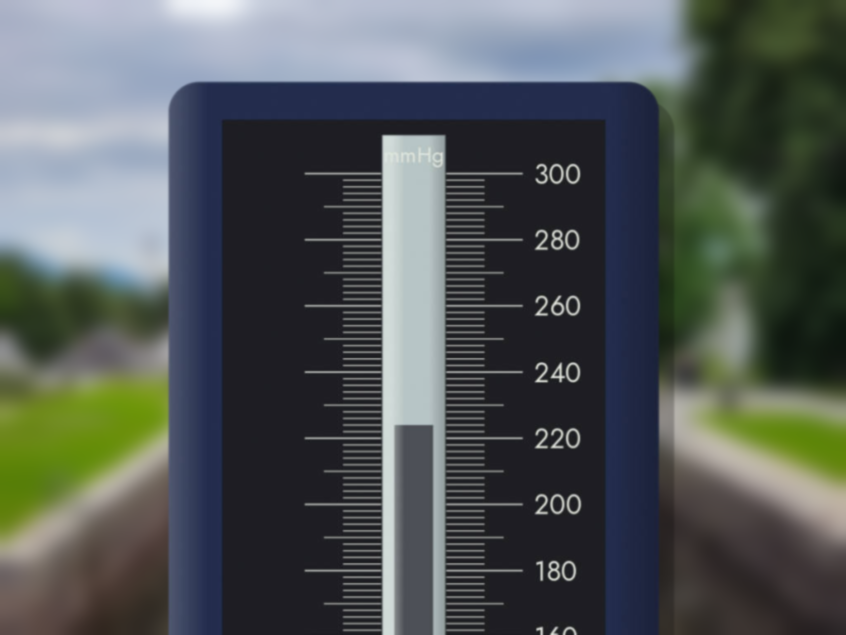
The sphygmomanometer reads 224
